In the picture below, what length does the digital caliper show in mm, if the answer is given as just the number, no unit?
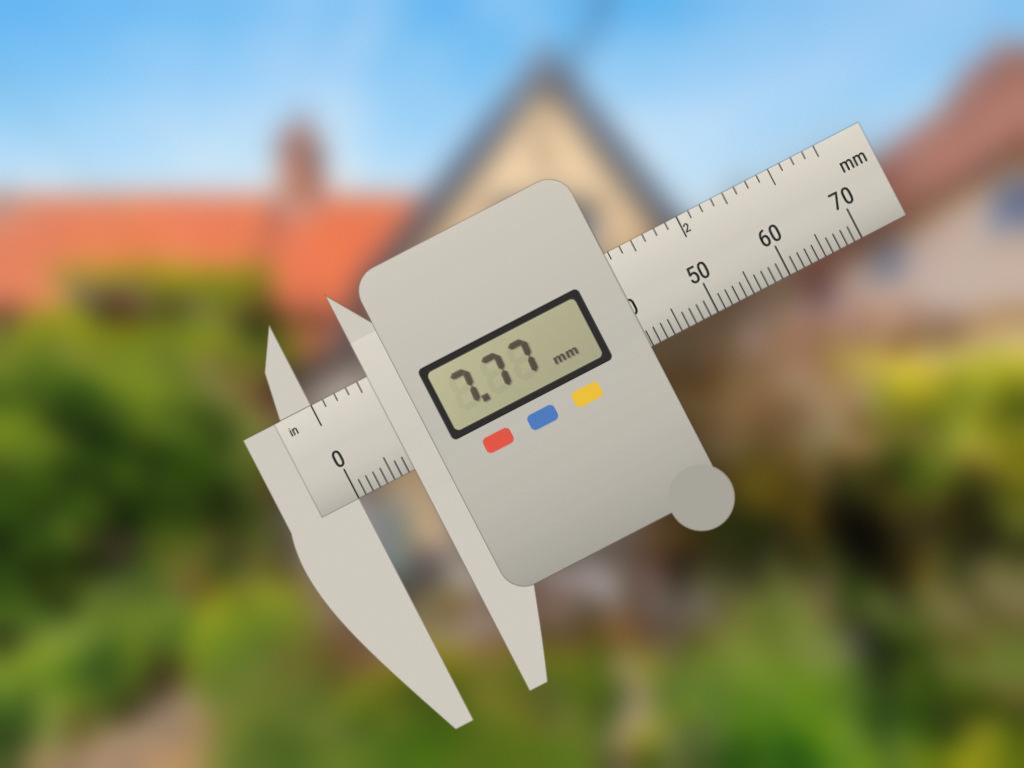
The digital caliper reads 7.77
